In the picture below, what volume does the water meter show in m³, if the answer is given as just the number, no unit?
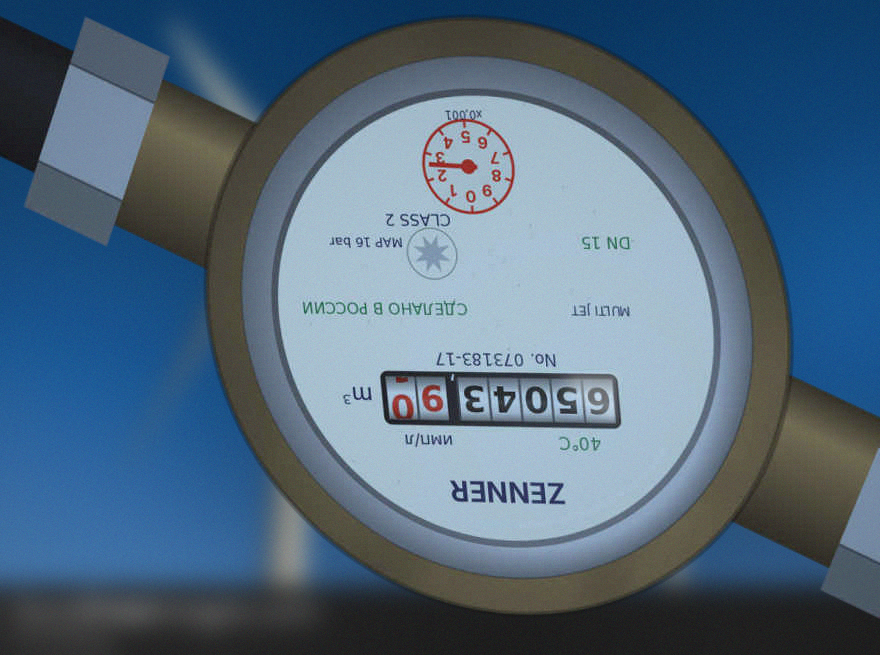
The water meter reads 65043.902
